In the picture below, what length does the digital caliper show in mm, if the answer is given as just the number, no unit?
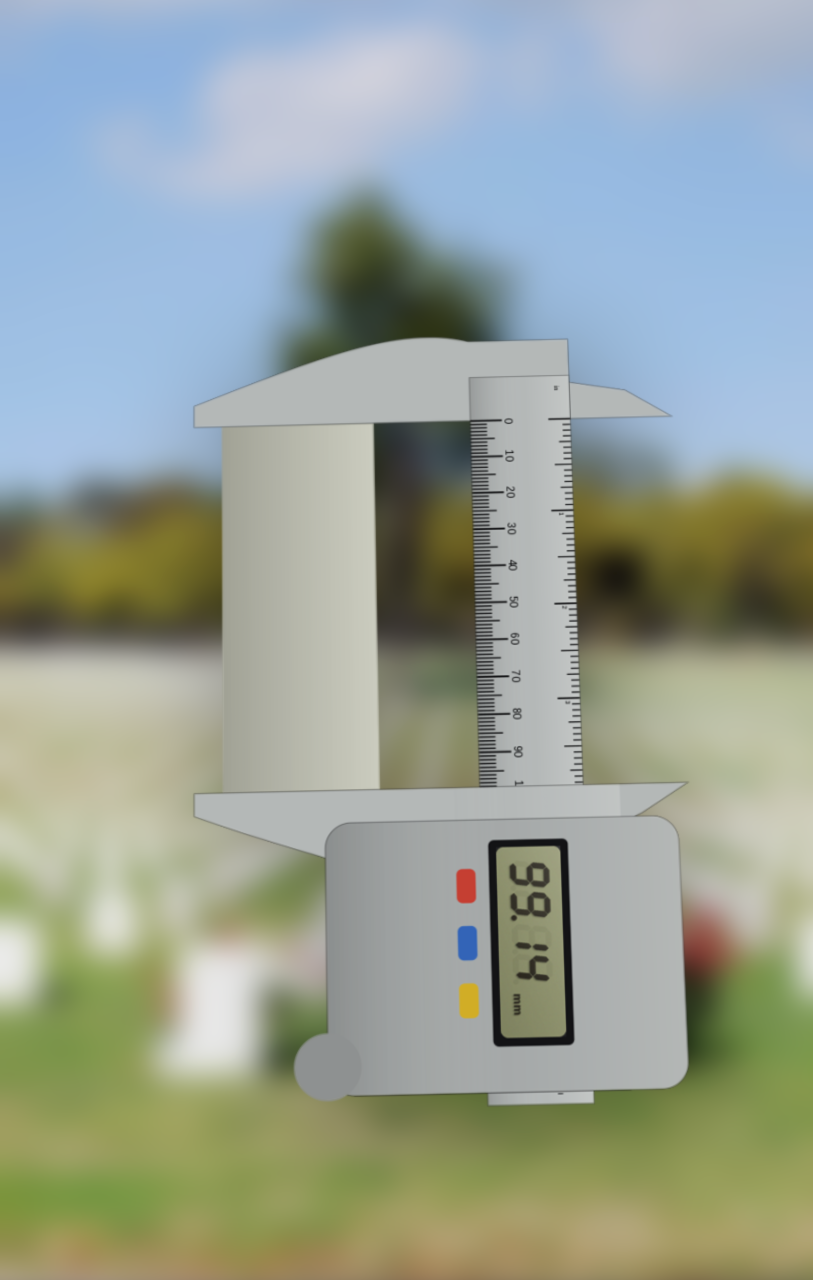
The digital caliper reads 99.14
